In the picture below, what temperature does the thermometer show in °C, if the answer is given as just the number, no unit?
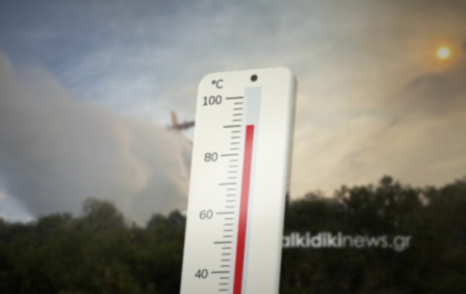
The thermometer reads 90
